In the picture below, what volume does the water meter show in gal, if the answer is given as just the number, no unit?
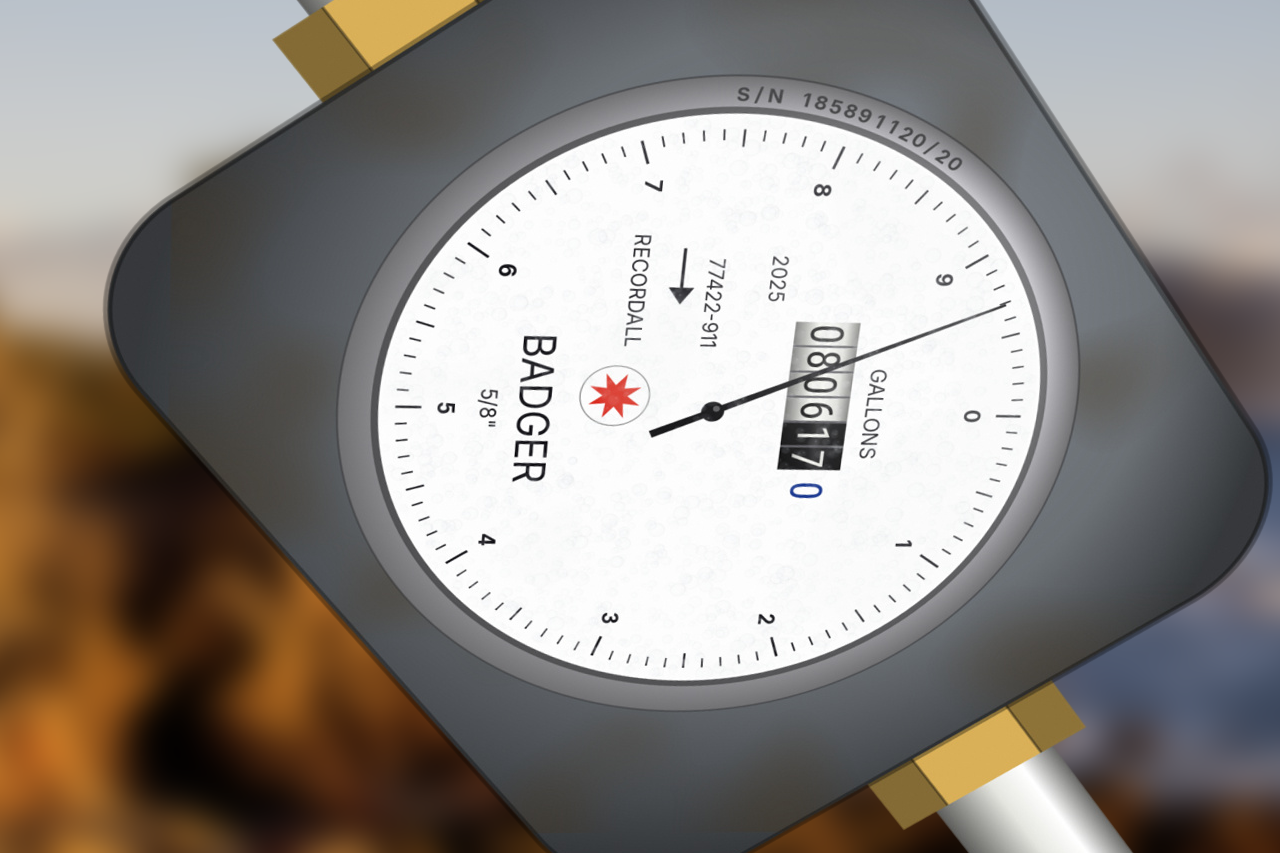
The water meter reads 806169.3
